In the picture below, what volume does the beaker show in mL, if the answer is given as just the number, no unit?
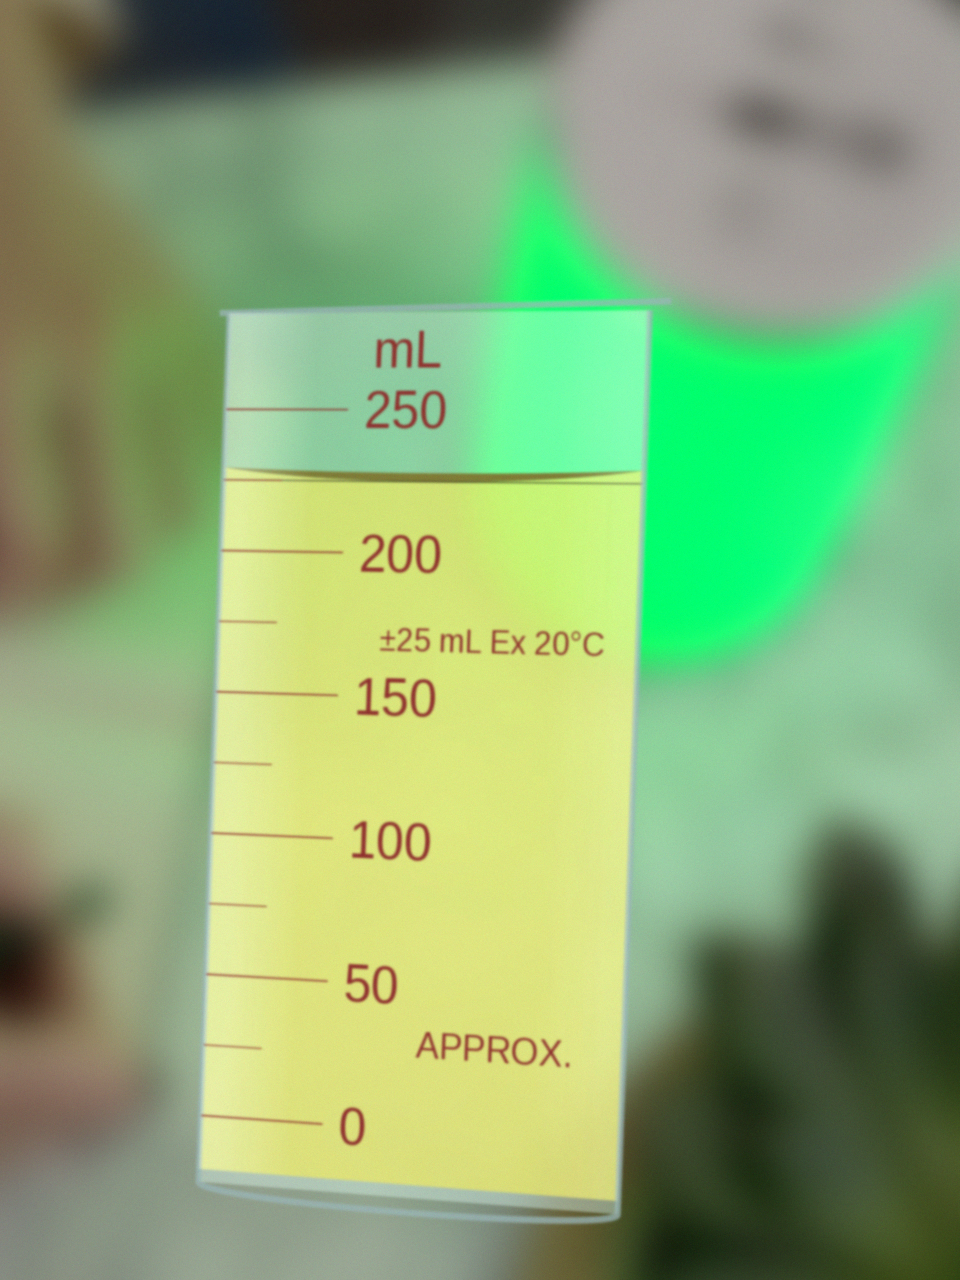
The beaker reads 225
